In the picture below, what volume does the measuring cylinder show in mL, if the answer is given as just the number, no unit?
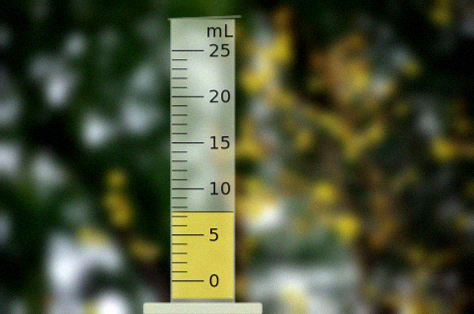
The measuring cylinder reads 7.5
